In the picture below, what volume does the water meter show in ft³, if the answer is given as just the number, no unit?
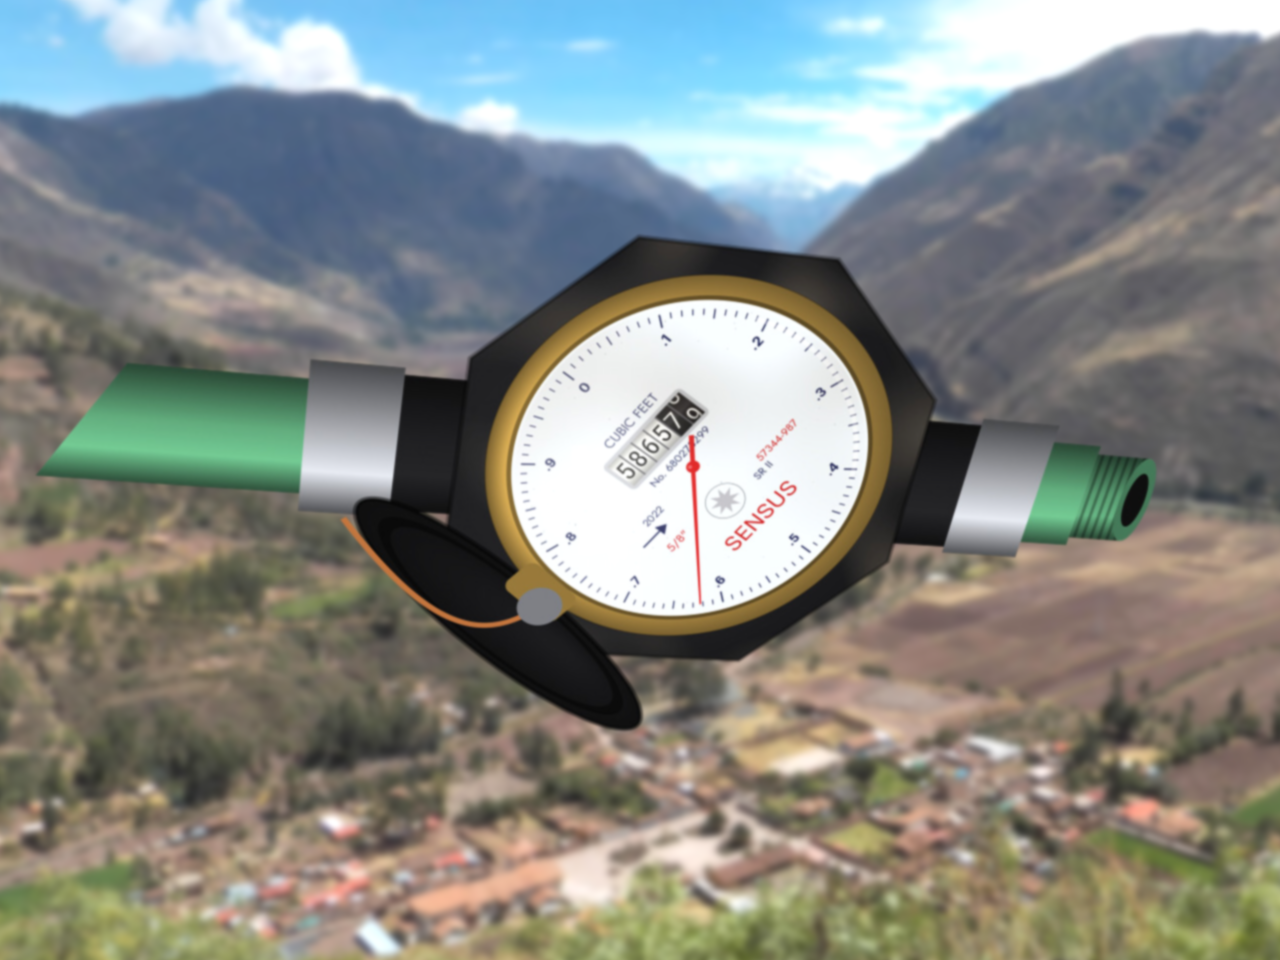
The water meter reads 586578.62
